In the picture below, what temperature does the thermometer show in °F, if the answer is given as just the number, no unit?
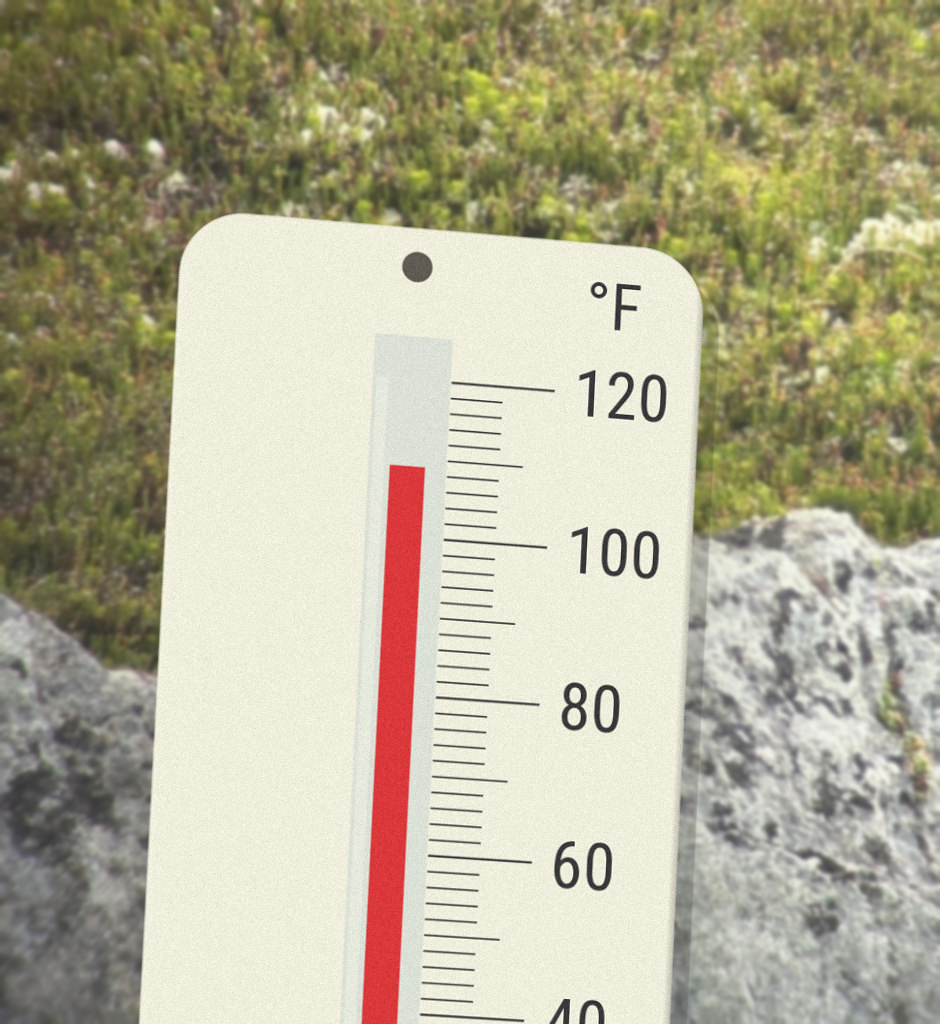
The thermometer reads 109
